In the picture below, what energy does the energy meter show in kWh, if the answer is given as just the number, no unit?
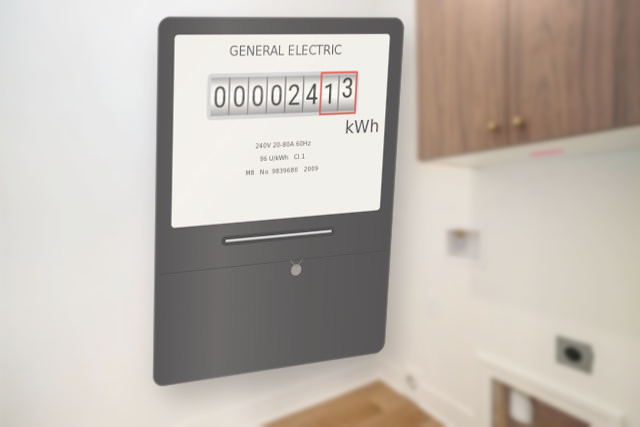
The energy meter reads 24.13
